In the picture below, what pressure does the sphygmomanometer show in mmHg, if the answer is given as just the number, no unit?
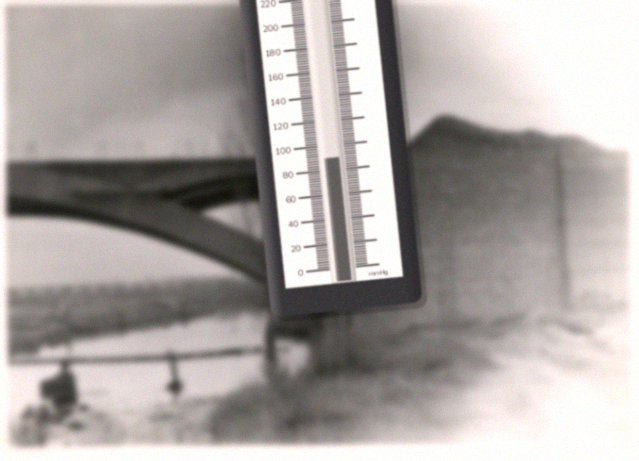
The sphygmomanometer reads 90
